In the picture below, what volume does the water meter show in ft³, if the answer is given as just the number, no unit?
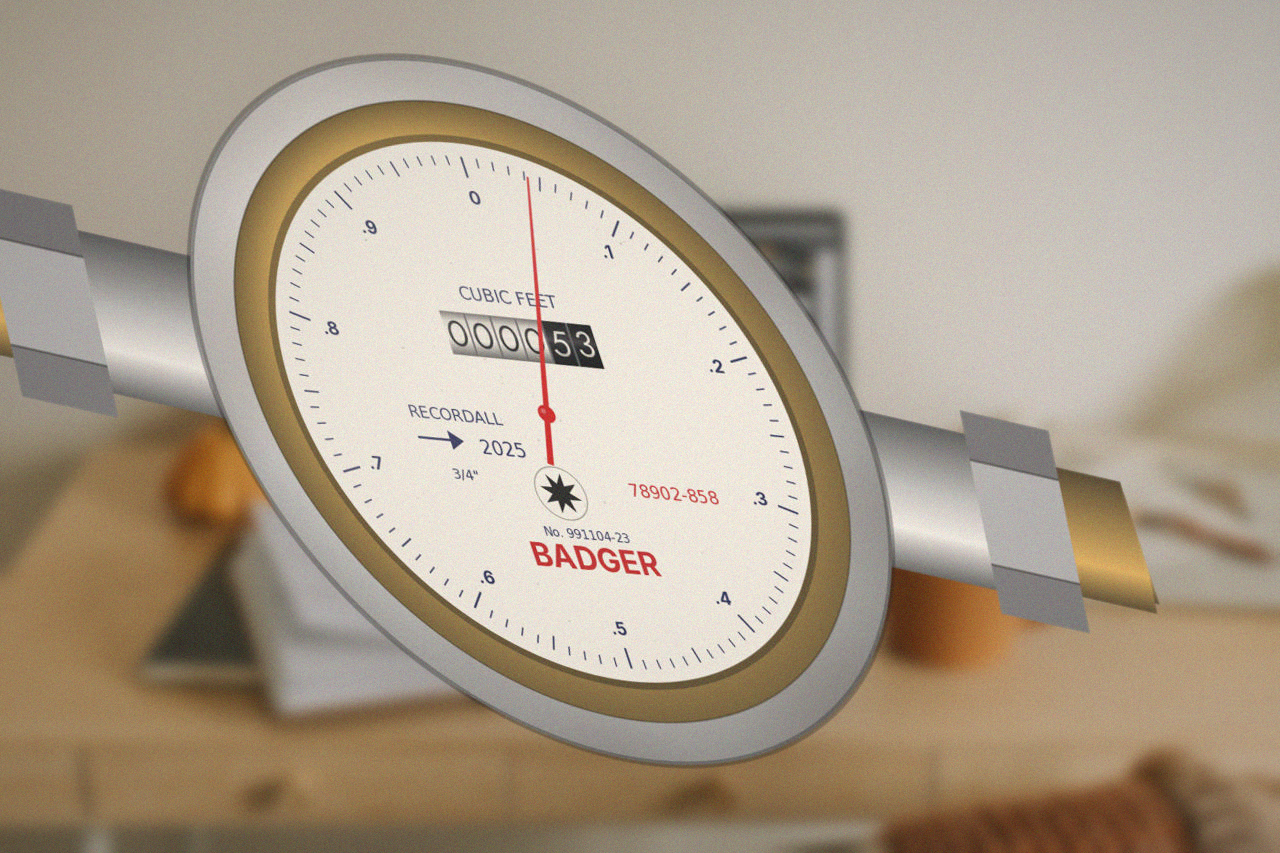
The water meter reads 53.04
